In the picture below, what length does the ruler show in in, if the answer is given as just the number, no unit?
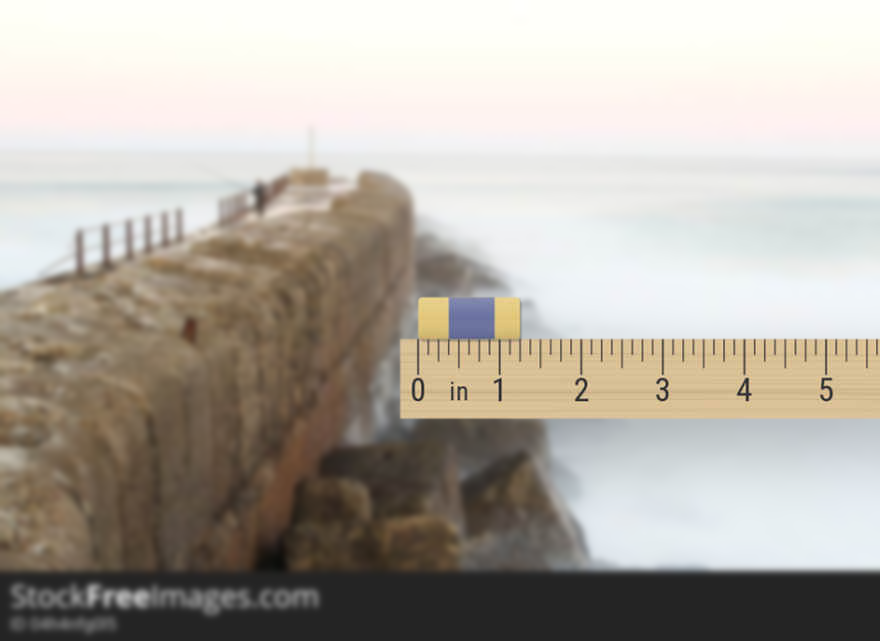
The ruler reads 1.25
